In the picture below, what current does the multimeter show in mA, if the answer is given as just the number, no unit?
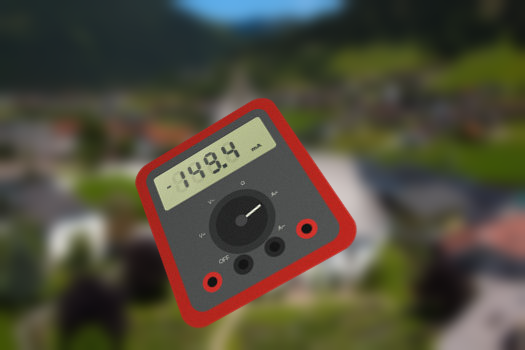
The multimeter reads -149.4
